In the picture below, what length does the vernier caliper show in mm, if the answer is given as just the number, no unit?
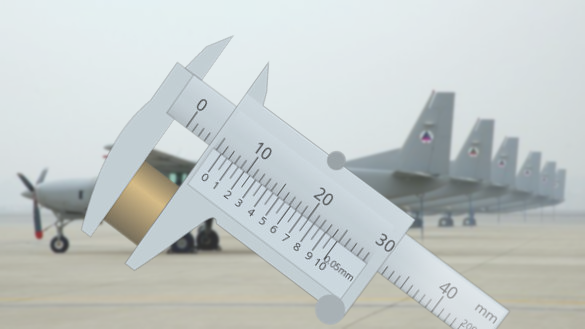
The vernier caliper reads 5.8
